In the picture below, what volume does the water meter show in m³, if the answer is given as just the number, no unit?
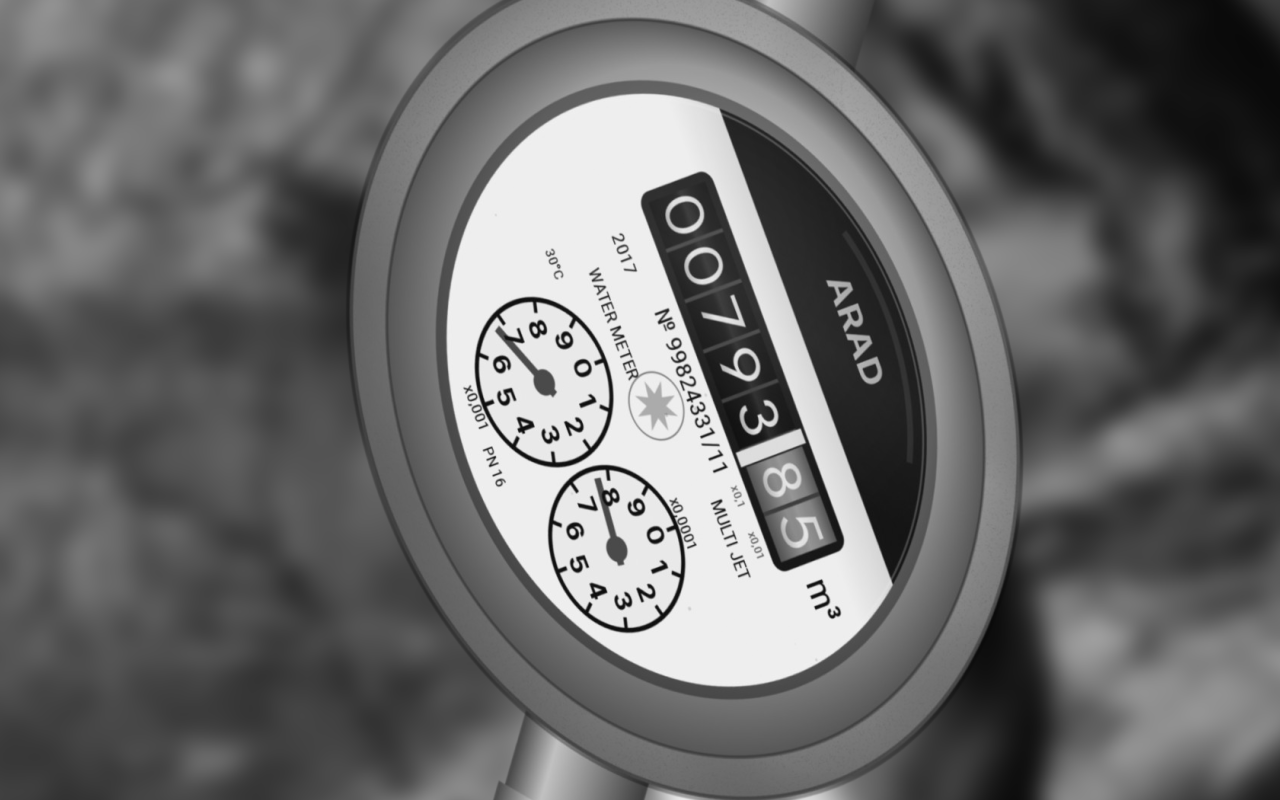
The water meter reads 793.8567
